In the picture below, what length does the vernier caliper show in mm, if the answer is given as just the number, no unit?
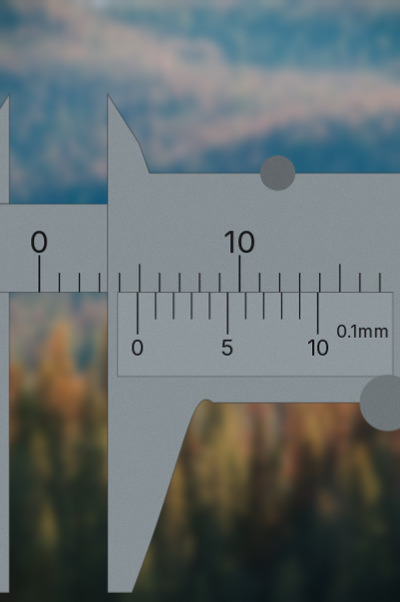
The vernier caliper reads 4.9
